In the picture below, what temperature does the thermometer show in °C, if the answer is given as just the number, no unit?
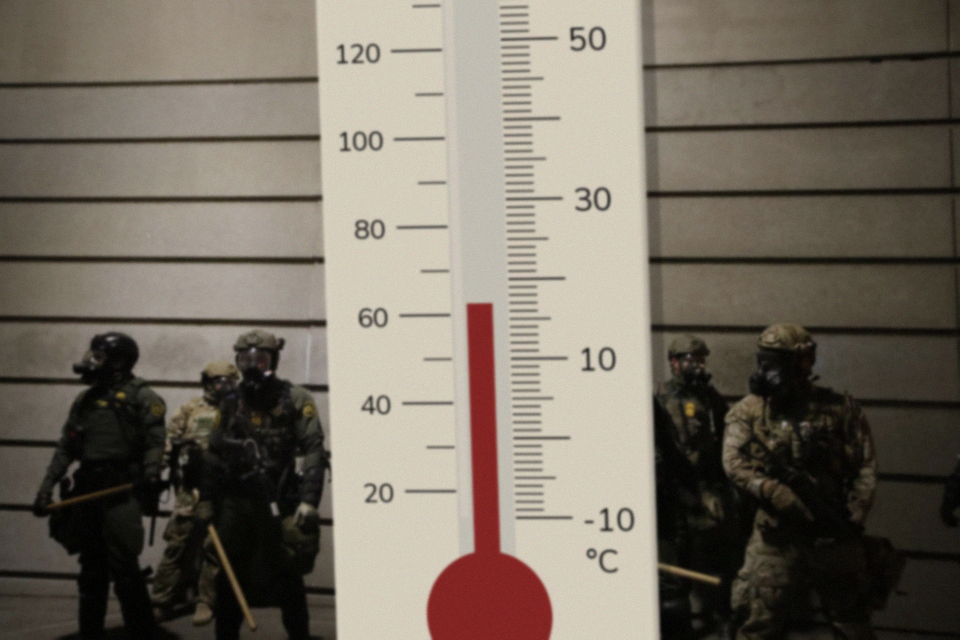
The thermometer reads 17
